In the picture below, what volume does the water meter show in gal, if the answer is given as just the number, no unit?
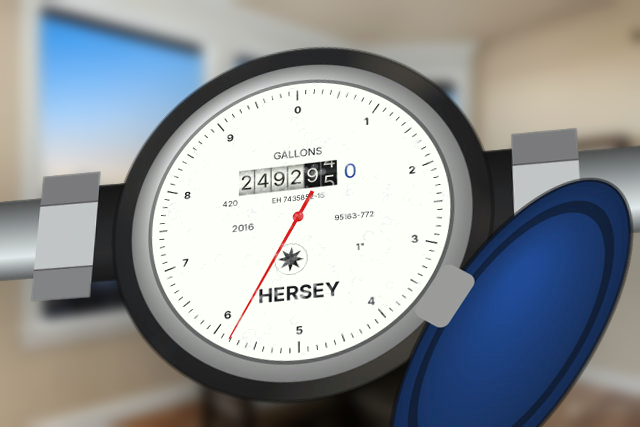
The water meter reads 2492945.8
